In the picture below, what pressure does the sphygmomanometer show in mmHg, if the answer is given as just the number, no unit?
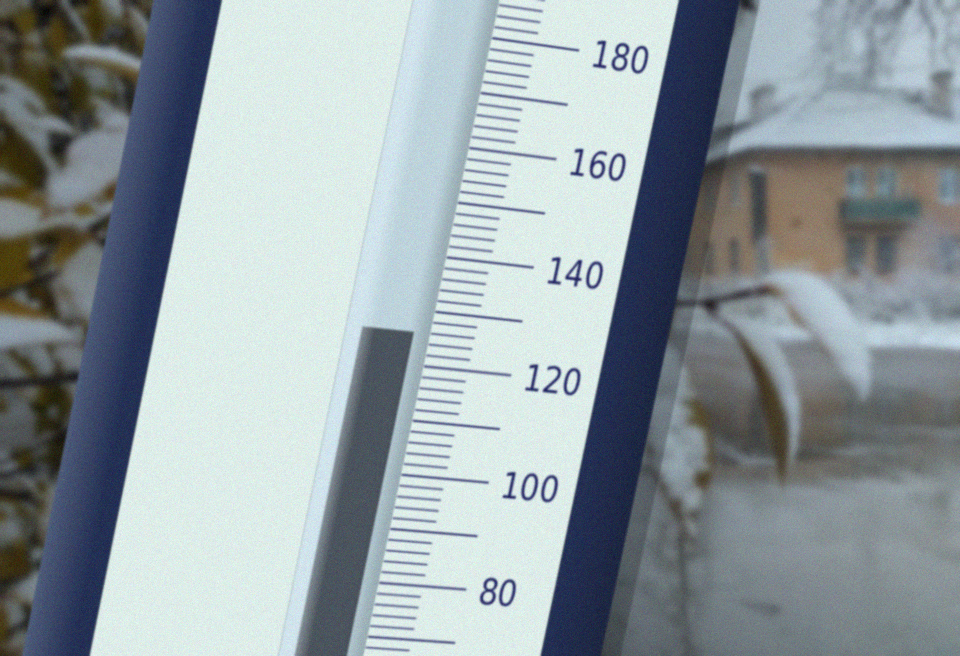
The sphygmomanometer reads 126
